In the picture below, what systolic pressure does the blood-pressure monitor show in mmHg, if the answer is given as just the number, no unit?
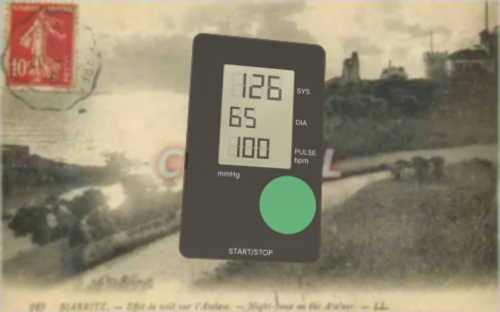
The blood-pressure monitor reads 126
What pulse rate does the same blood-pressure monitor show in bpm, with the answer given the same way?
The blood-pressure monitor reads 100
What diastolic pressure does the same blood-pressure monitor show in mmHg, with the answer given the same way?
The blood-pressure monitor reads 65
